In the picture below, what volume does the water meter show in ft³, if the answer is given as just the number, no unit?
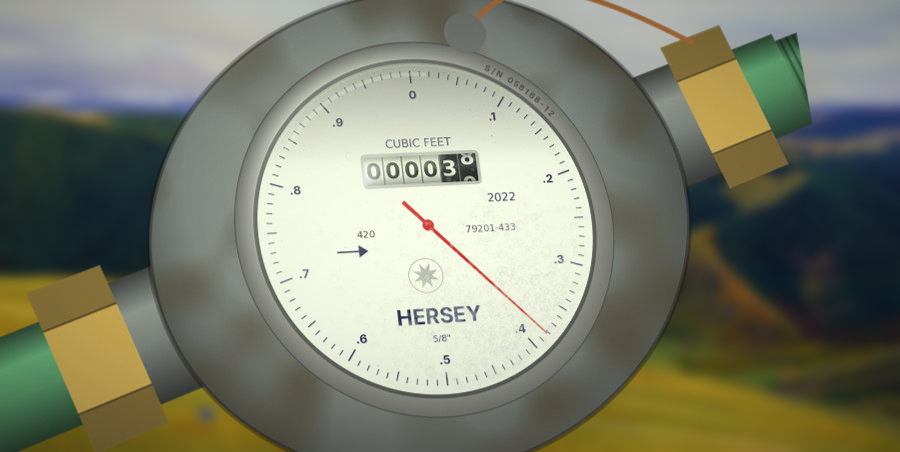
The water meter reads 38.38
